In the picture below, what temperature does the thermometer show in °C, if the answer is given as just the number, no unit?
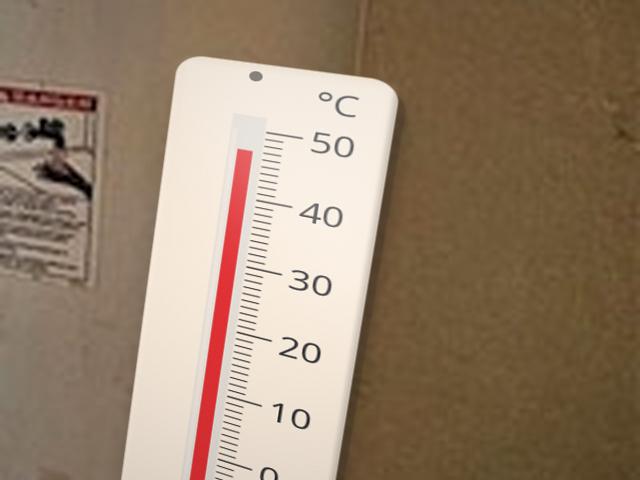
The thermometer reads 47
